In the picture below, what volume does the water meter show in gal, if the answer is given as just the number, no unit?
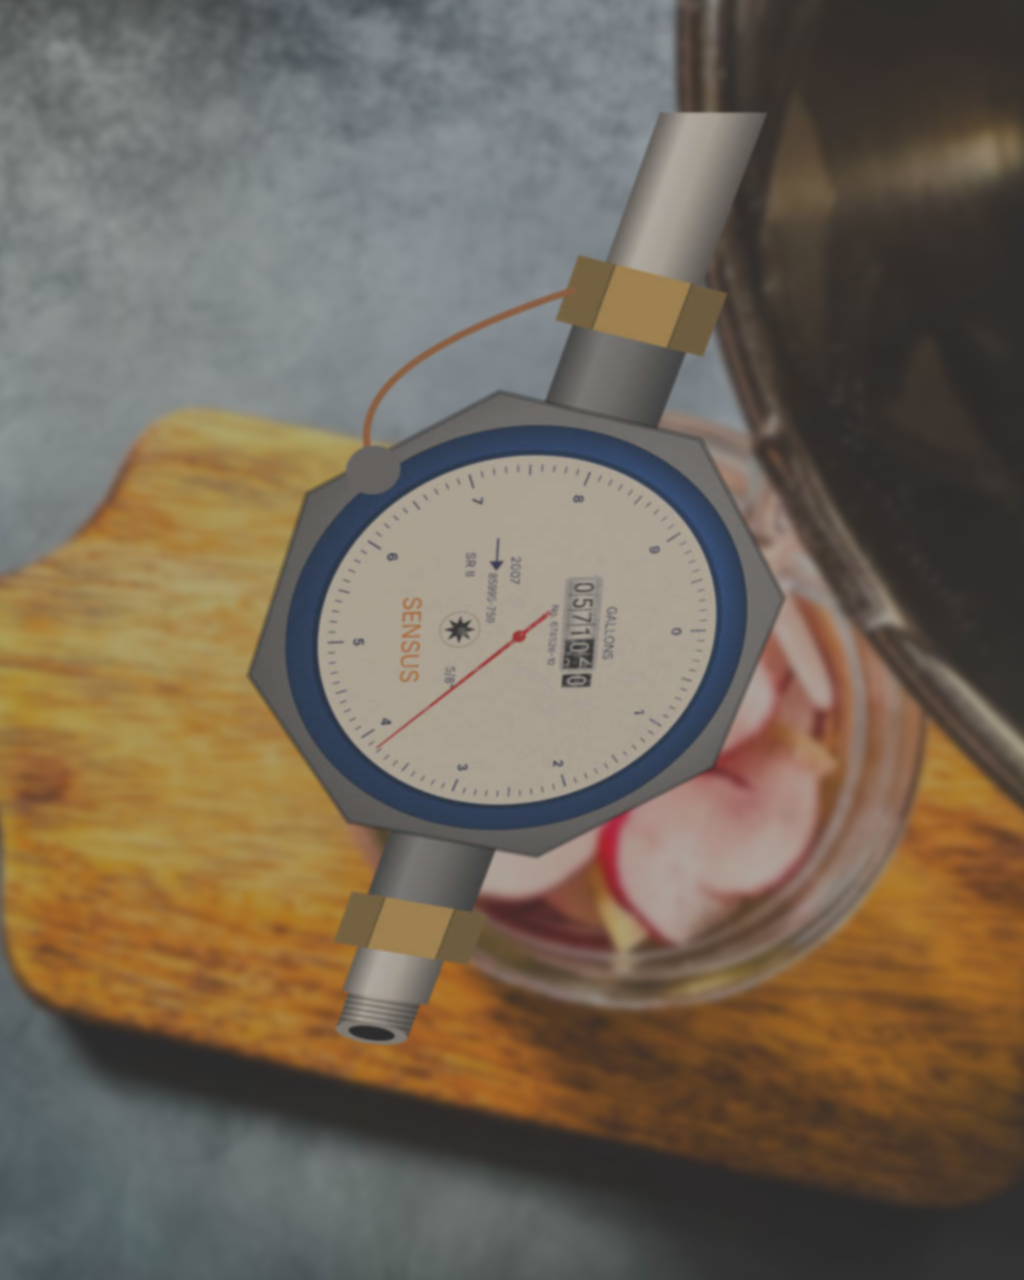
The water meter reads 571023.8
